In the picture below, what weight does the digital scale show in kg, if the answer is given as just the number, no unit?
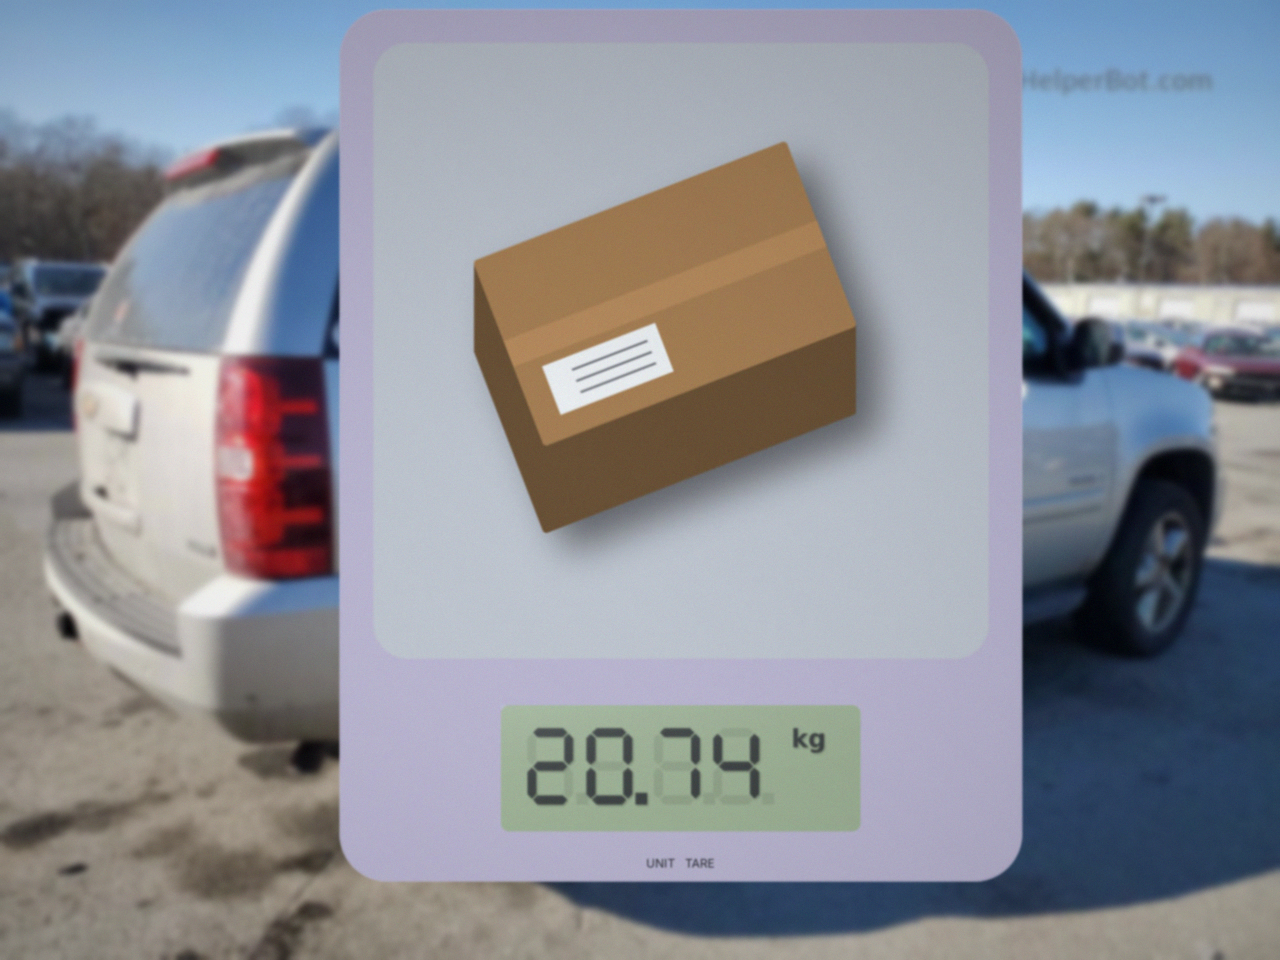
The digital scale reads 20.74
